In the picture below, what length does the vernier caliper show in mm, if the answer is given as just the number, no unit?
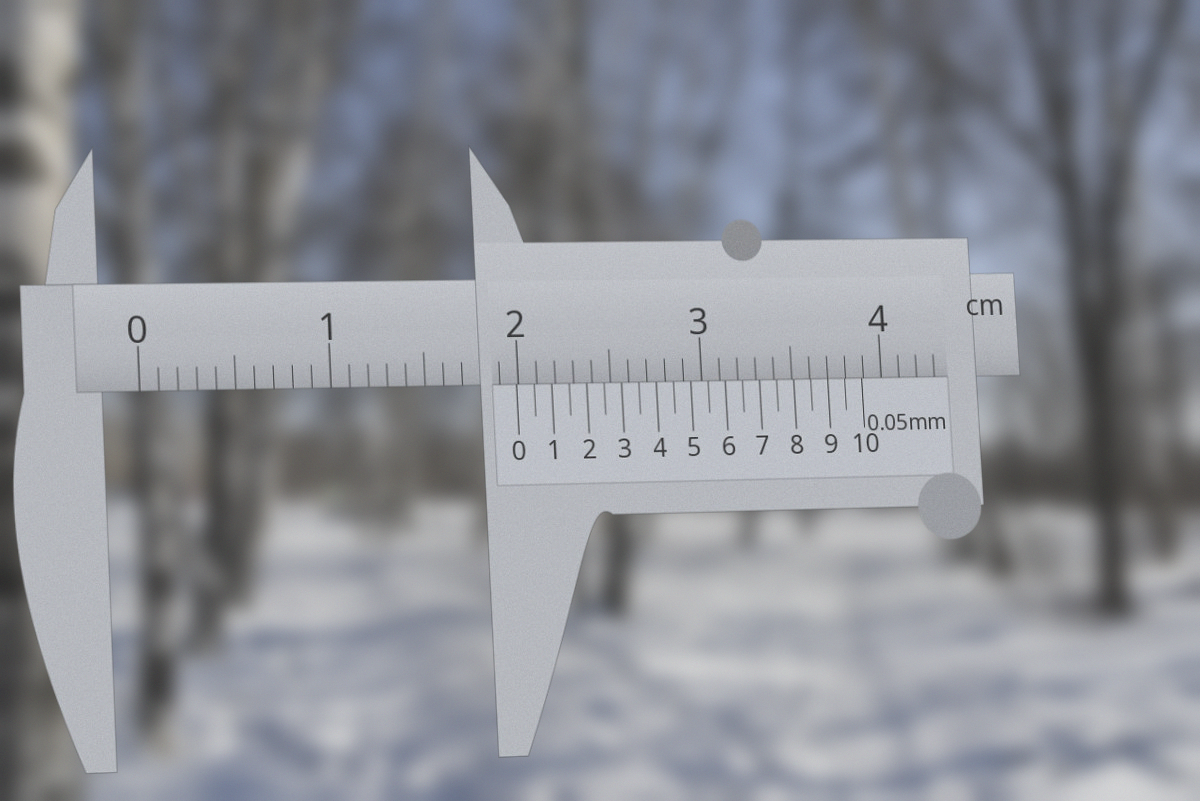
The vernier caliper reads 19.9
